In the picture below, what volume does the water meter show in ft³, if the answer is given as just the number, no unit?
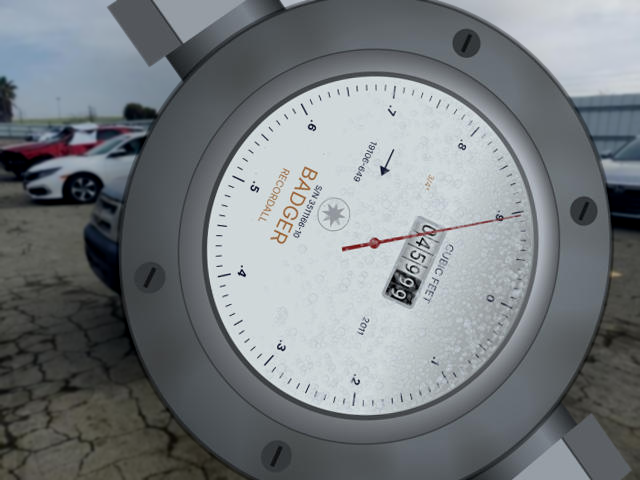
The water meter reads 45998.90
